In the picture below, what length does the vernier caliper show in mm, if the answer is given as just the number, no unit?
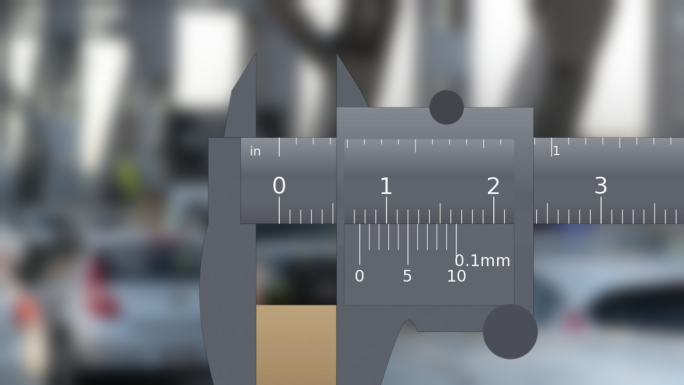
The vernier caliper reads 7.5
